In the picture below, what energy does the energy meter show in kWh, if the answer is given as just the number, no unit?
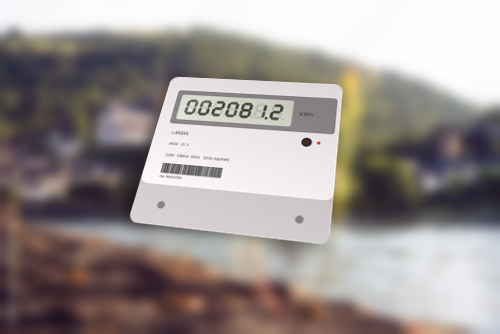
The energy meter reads 2081.2
